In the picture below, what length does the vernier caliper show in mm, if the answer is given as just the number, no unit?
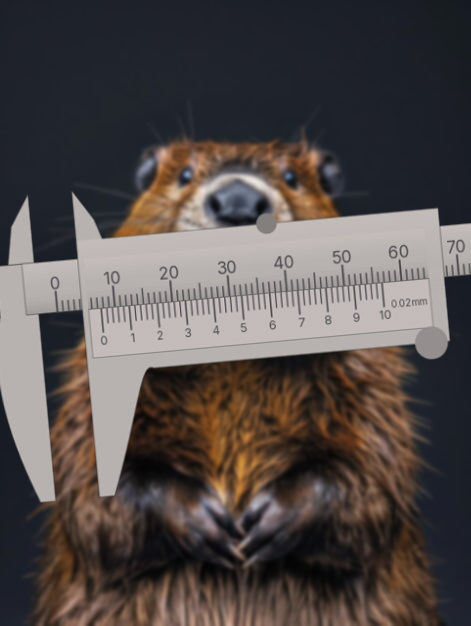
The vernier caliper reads 7.6
